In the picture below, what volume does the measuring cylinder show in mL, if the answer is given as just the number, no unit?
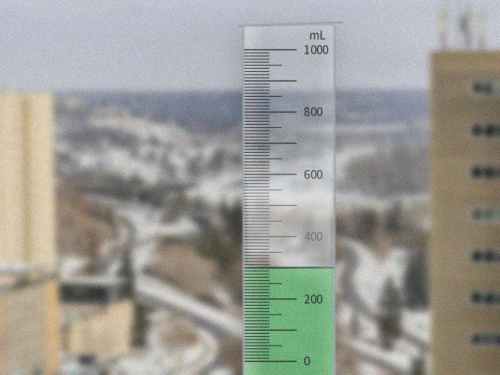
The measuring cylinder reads 300
